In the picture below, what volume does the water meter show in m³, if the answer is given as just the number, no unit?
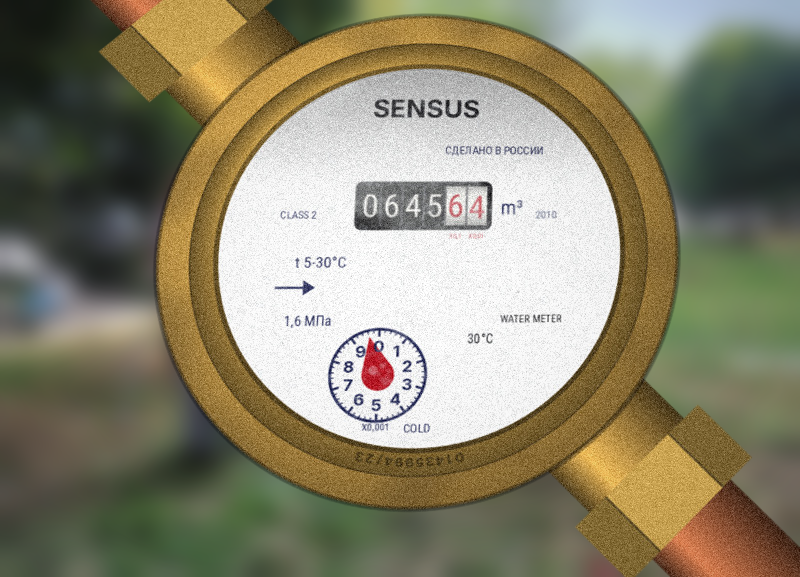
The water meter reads 645.639
